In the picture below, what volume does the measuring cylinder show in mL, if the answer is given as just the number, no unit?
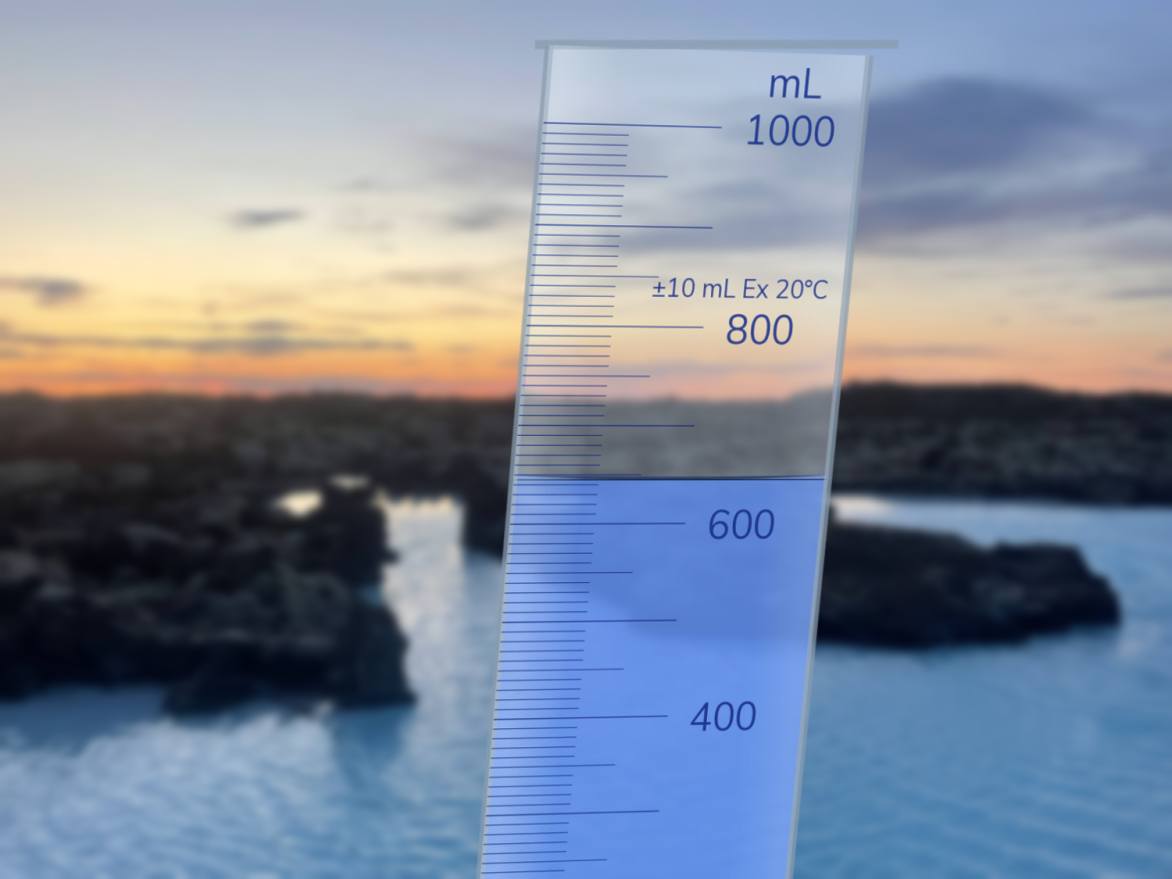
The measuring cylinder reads 645
